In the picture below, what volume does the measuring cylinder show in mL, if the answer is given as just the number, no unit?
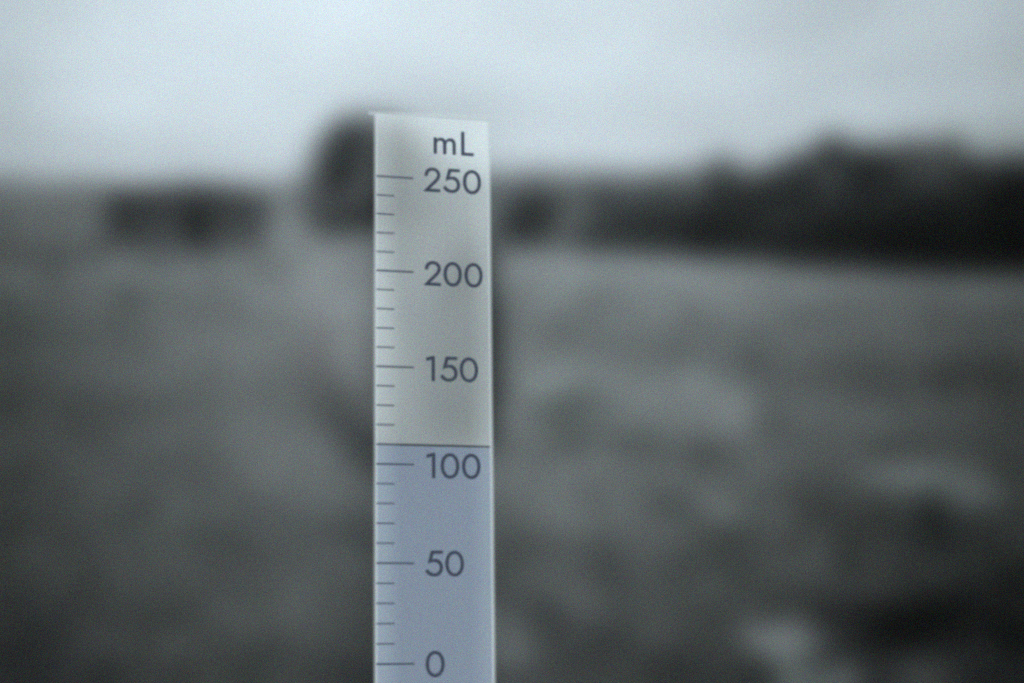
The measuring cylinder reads 110
